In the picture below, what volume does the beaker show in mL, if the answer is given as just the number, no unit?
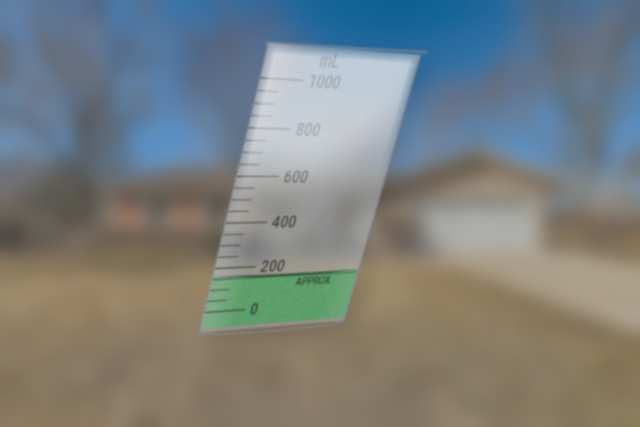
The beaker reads 150
